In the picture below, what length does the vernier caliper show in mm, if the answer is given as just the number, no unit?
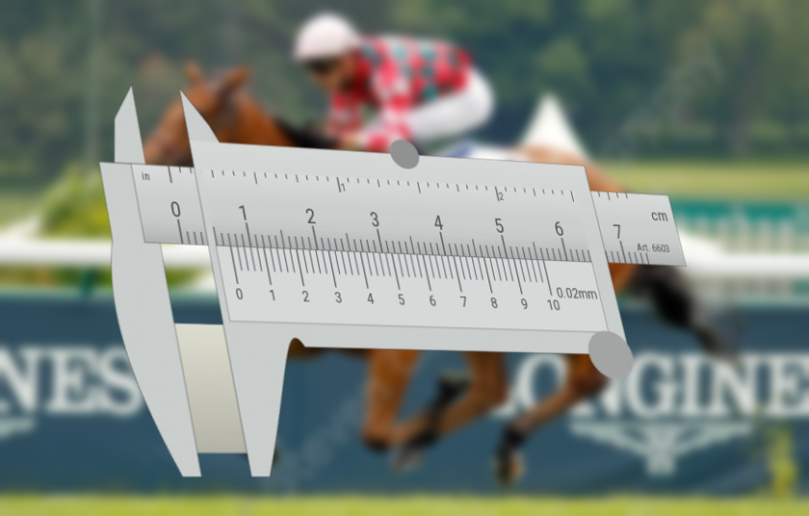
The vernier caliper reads 7.0
